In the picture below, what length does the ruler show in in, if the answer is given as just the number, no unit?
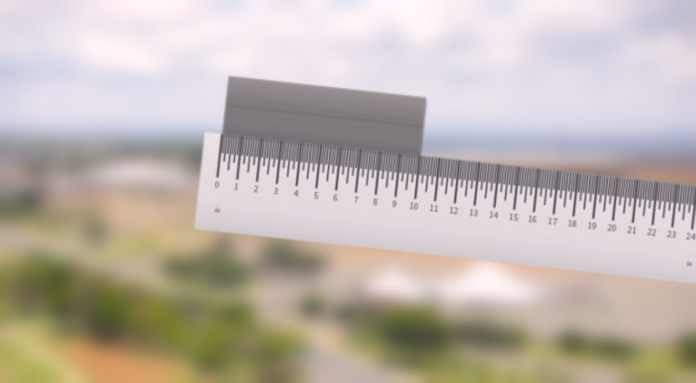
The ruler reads 10
